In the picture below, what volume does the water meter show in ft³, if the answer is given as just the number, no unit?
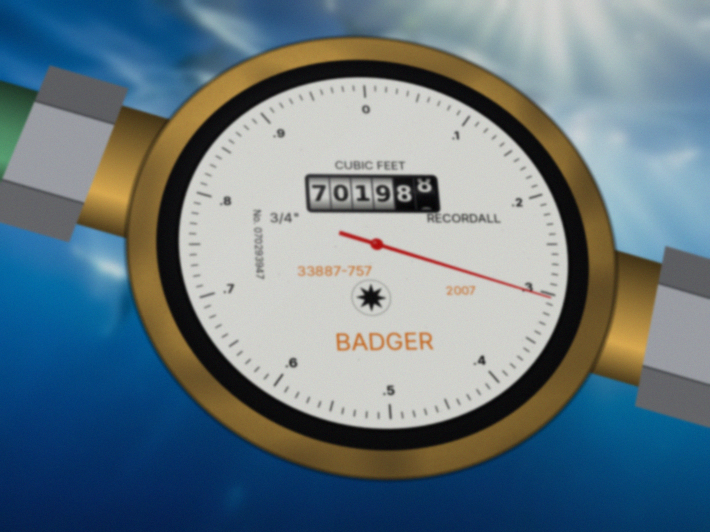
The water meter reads 701988.30
